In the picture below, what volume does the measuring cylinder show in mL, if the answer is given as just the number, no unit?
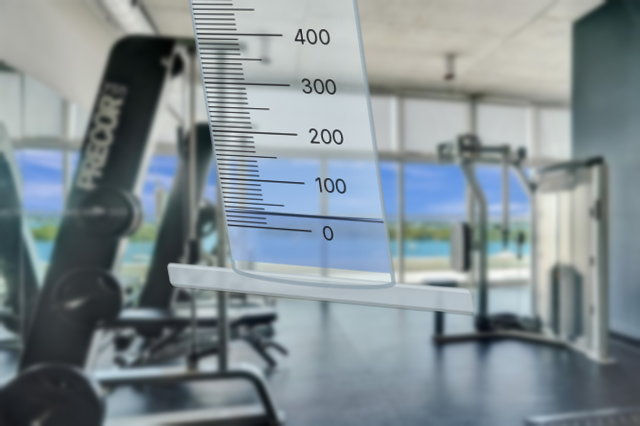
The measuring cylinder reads 30
